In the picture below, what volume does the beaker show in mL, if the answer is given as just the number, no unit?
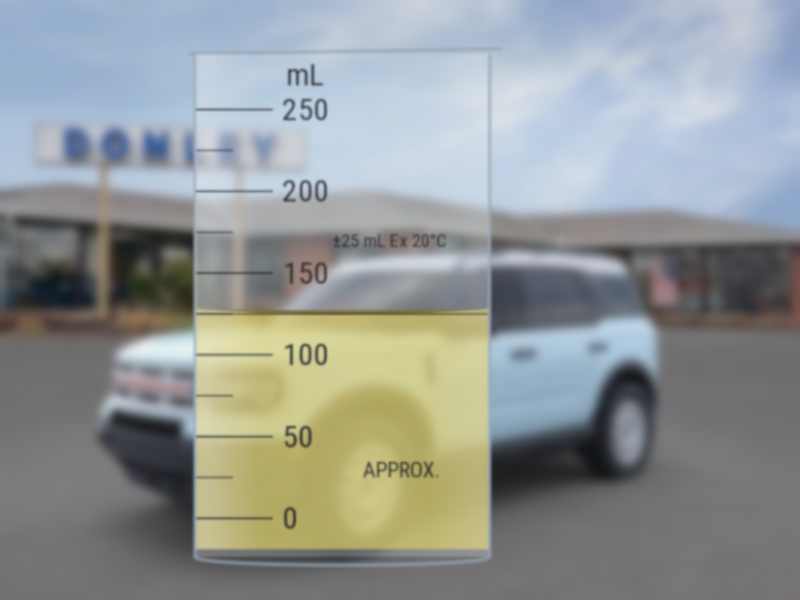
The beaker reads 125
